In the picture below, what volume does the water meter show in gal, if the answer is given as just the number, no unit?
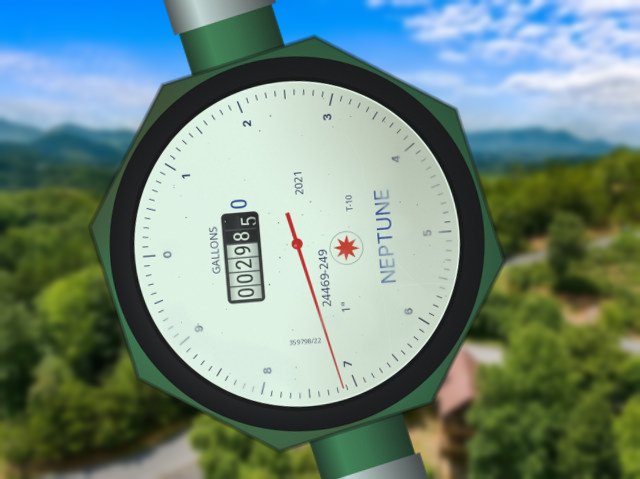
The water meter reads 29847.1
